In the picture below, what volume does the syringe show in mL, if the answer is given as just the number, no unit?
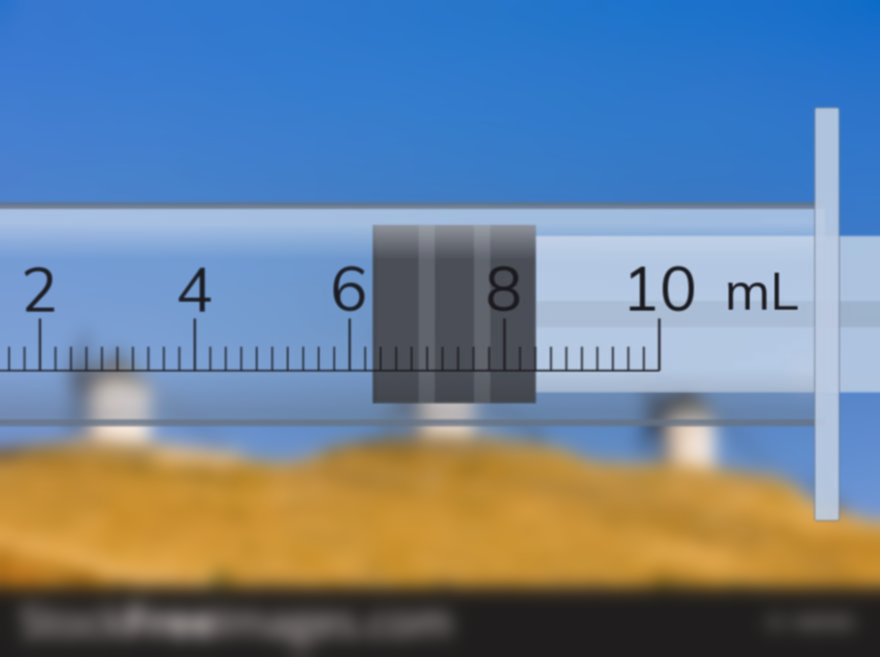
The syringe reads 6.3
